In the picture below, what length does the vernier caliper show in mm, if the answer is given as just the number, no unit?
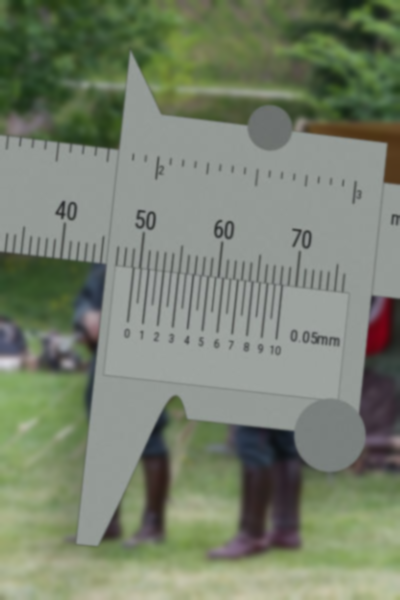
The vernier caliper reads 49.2
